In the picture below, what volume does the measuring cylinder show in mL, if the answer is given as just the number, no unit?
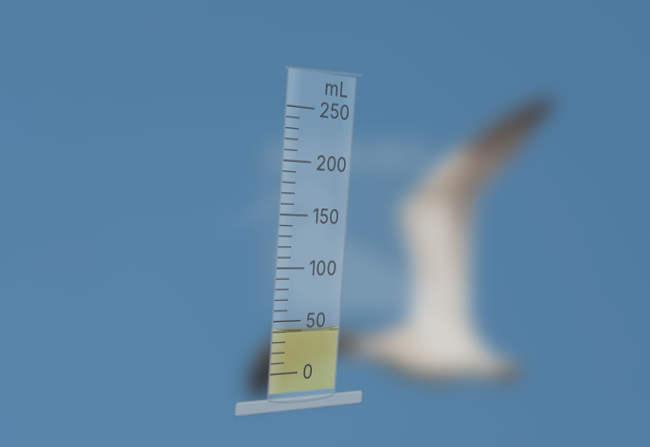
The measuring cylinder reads 40
